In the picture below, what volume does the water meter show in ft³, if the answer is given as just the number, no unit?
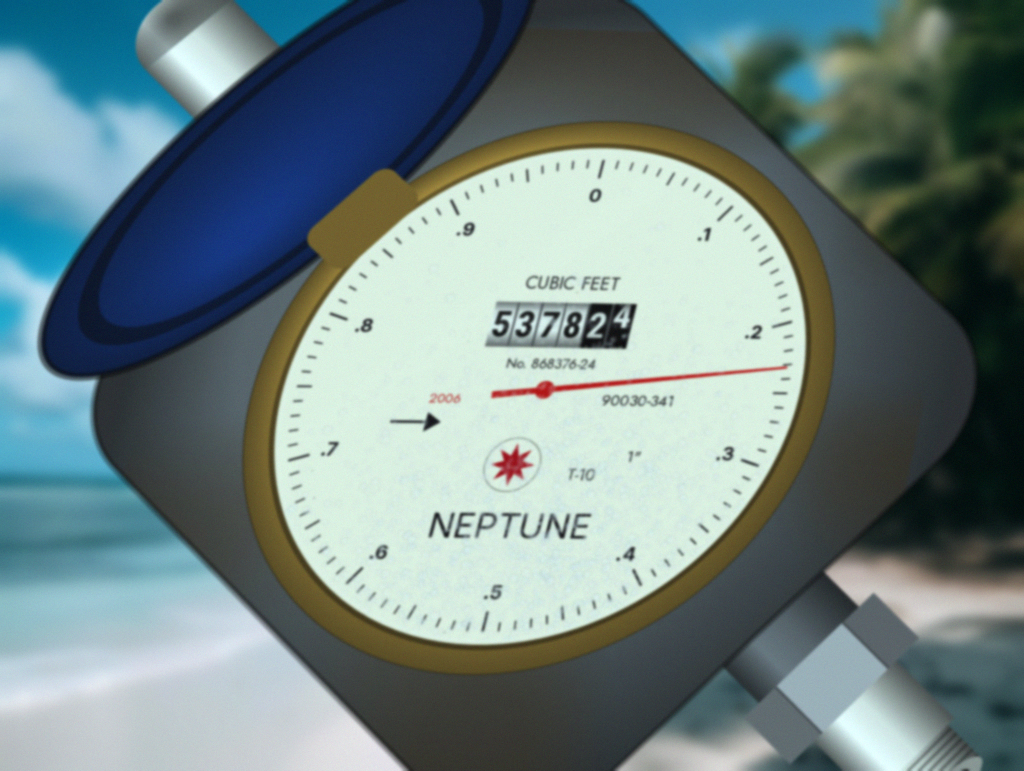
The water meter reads 537824.23
